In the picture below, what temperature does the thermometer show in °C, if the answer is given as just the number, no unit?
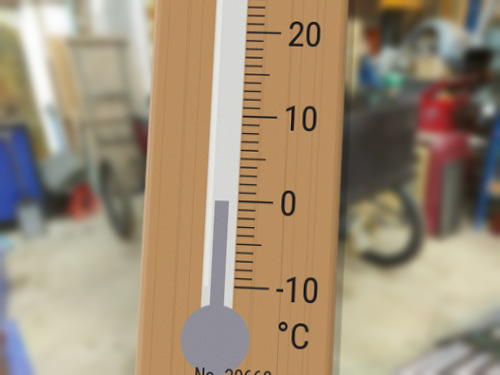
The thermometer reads 0
